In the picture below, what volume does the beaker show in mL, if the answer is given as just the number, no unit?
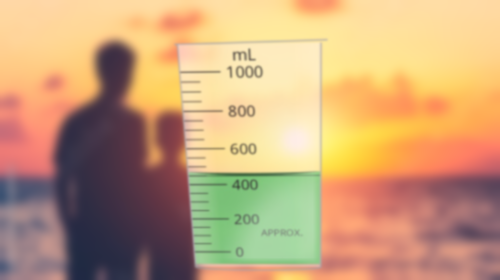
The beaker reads 450
